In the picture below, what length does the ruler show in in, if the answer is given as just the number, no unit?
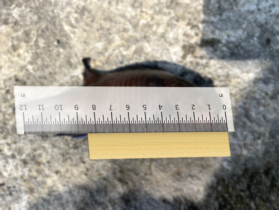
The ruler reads 8.5
